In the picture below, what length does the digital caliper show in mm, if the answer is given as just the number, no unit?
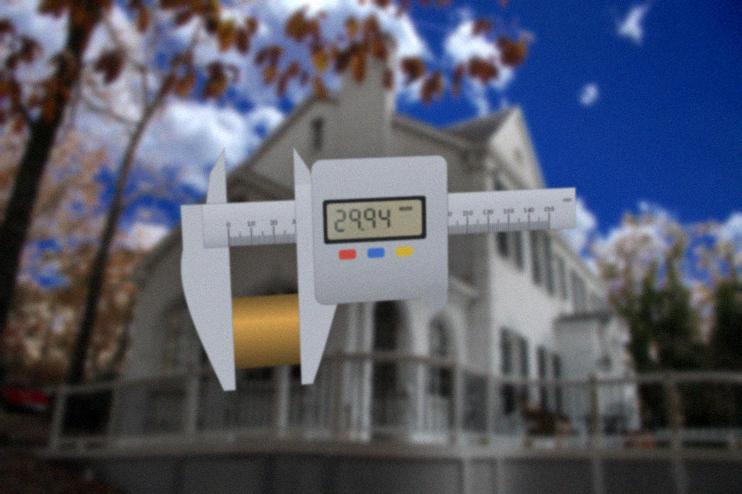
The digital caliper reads 29.94
